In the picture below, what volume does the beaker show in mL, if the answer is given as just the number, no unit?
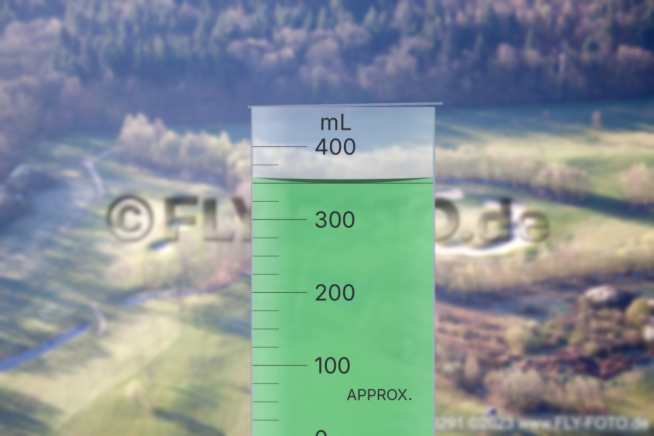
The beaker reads 350
